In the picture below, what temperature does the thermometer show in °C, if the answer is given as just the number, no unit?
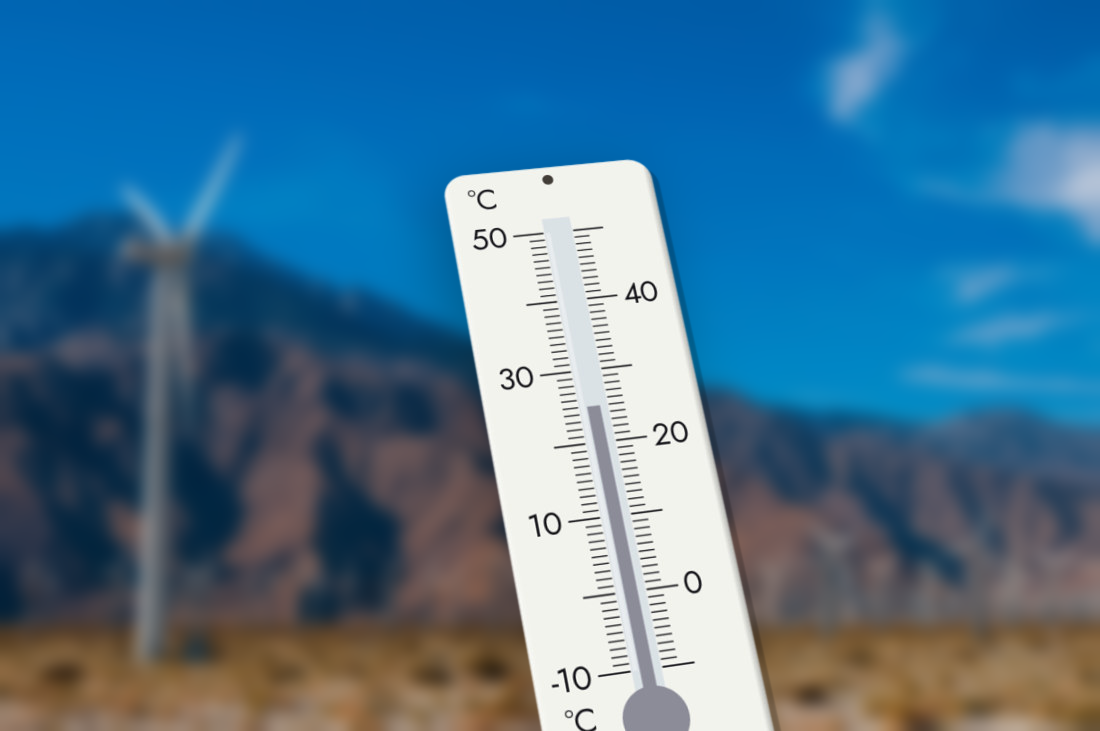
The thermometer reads 25
